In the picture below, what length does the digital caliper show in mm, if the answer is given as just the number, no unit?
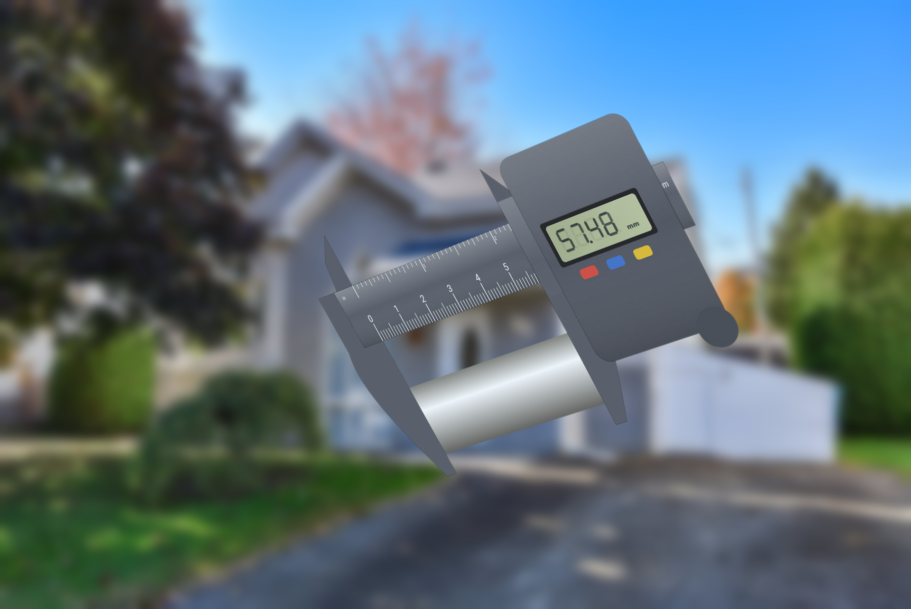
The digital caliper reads 57.48
